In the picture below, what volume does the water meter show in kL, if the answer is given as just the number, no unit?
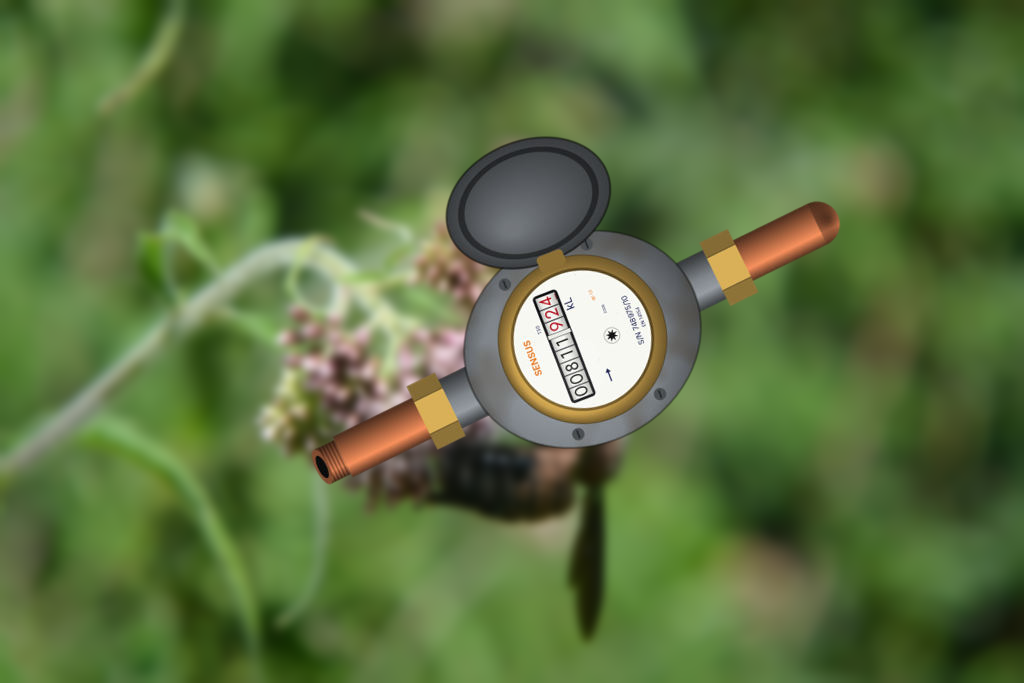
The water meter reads 811.924
